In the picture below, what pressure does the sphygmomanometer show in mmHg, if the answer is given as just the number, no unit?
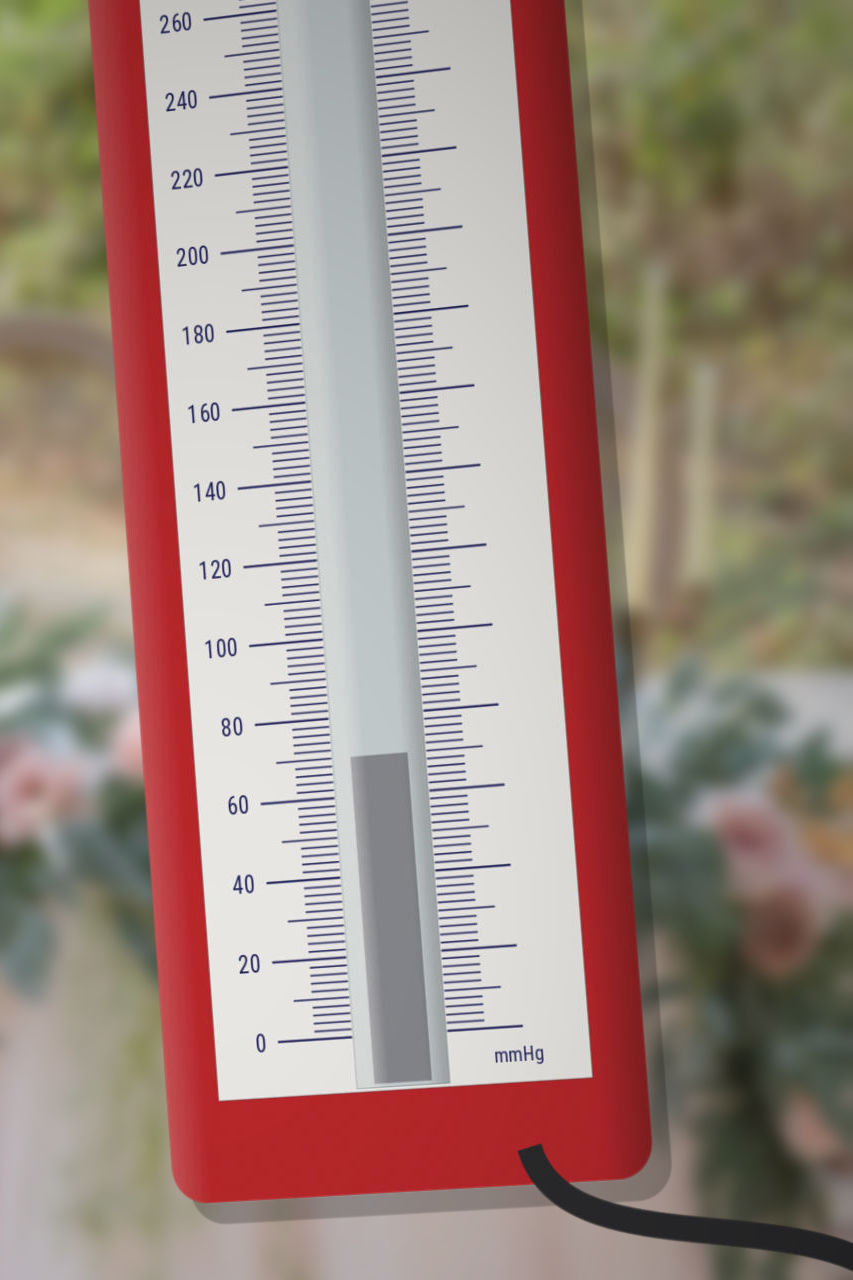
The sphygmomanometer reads 70
